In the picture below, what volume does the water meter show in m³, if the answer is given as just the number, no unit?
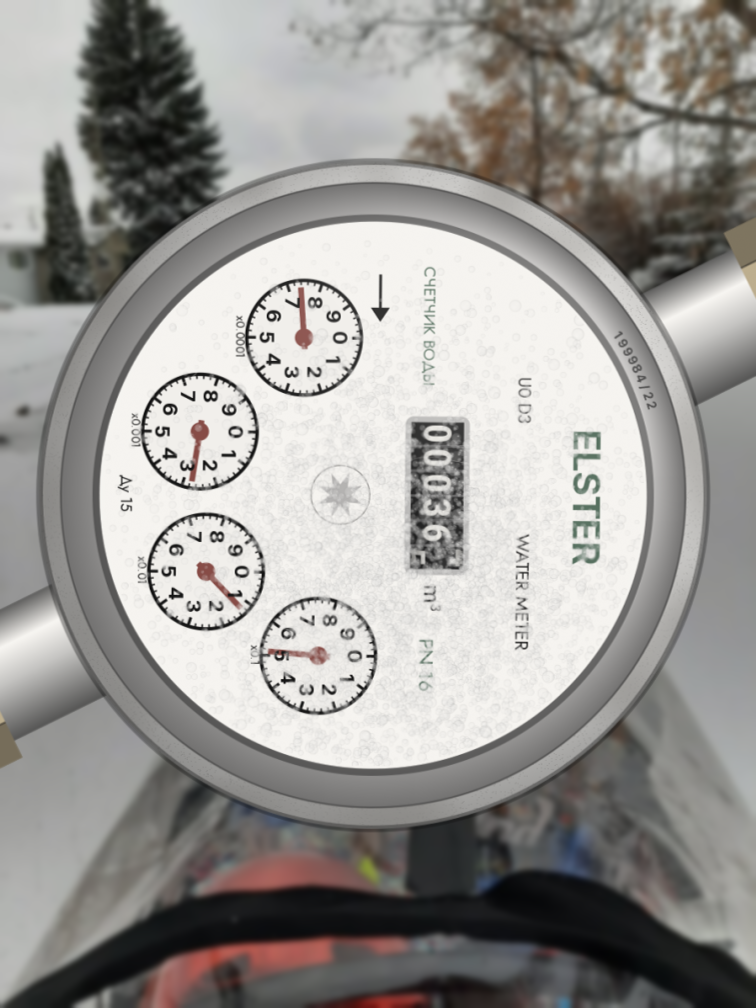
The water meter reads 364.5127
